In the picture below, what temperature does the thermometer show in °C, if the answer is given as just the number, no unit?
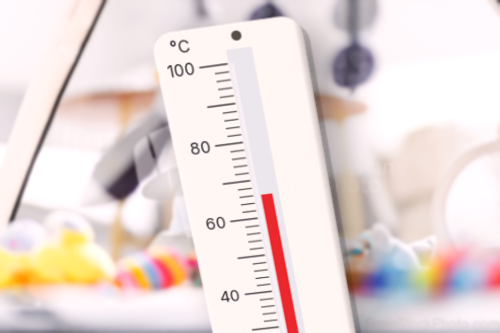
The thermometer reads 66
